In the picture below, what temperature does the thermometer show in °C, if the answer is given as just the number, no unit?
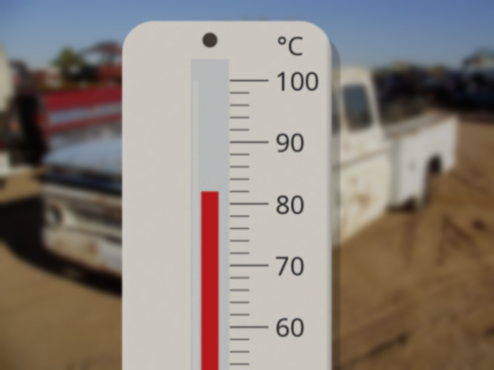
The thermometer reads 82
